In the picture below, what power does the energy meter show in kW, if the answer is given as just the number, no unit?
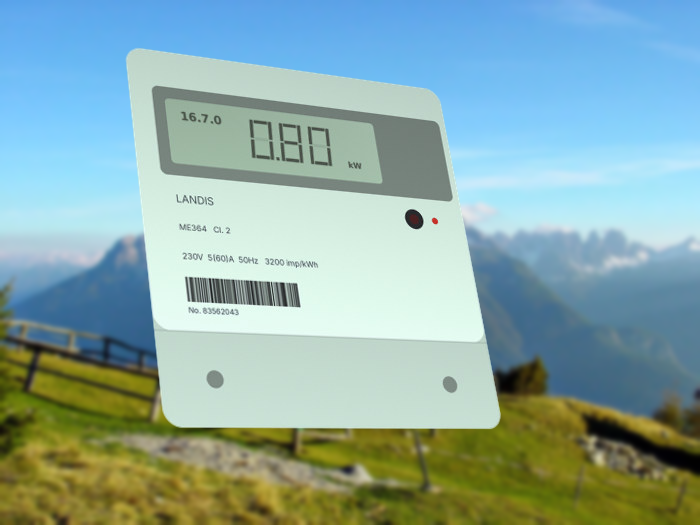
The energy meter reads 0.80
